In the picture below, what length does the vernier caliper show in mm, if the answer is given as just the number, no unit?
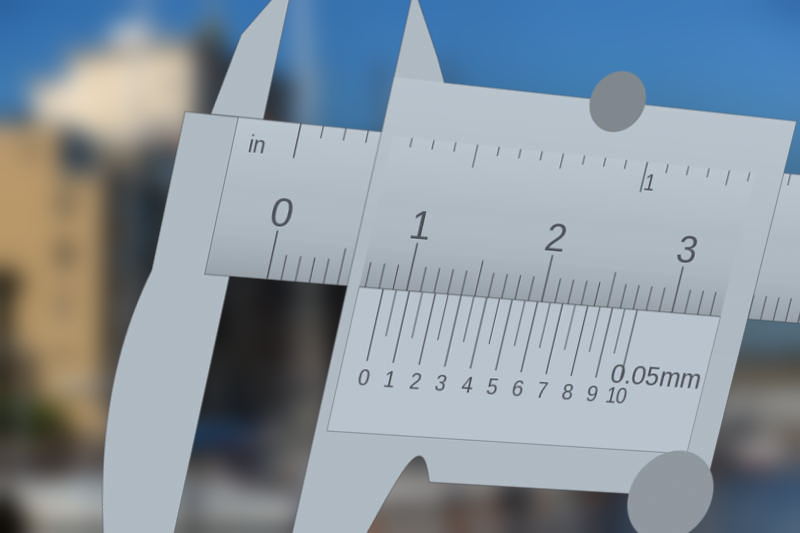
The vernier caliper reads 8.3
